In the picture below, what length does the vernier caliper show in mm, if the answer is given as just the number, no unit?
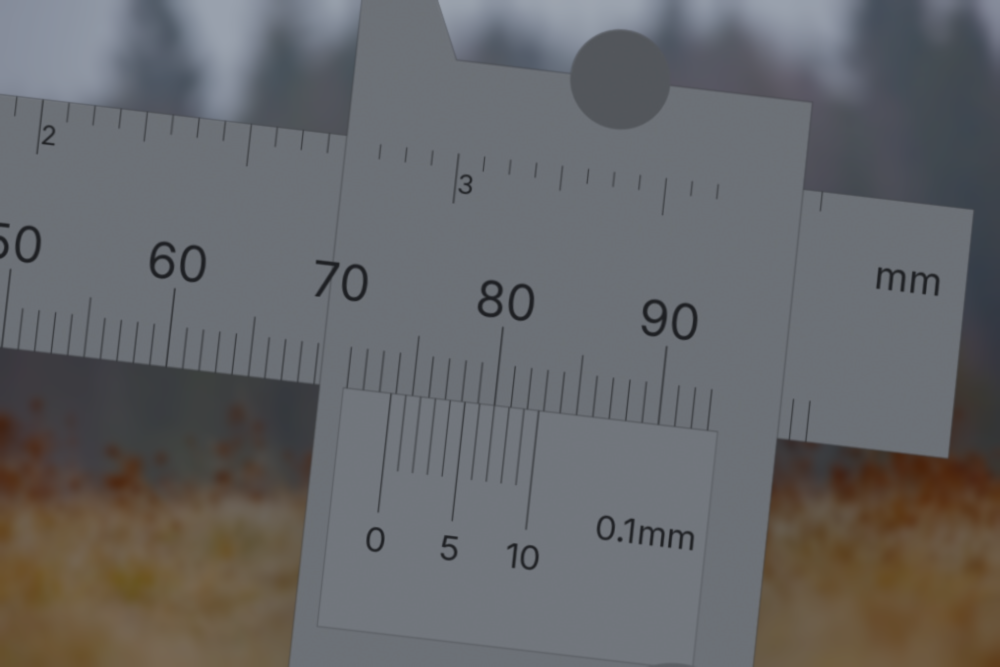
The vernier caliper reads 73.7
